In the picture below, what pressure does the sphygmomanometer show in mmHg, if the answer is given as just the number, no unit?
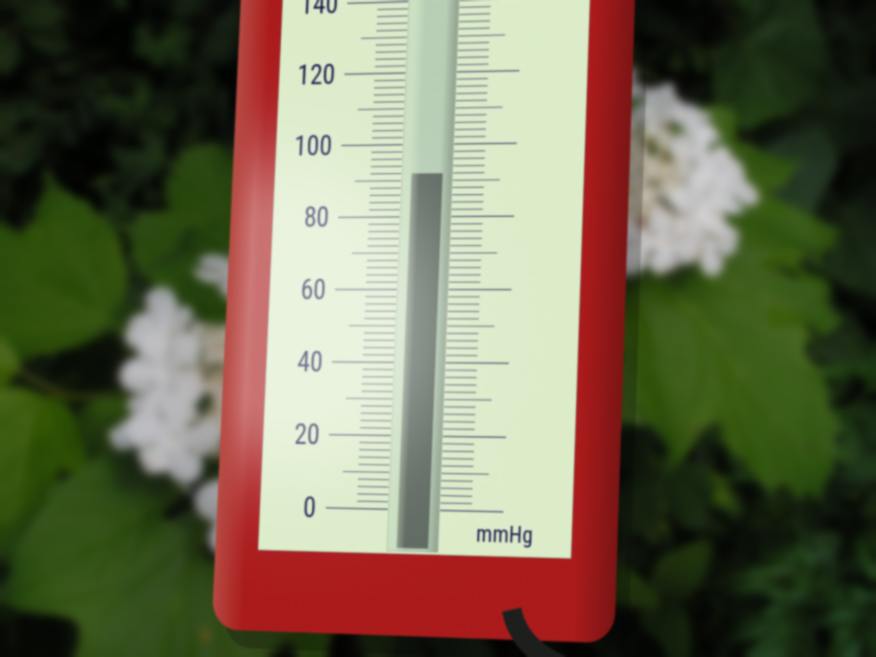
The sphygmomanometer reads 92
